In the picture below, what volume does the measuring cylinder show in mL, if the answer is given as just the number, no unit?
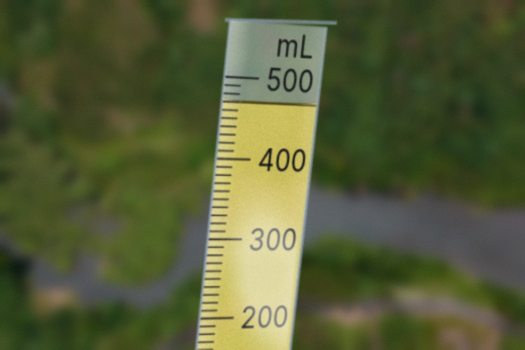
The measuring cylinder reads 470
